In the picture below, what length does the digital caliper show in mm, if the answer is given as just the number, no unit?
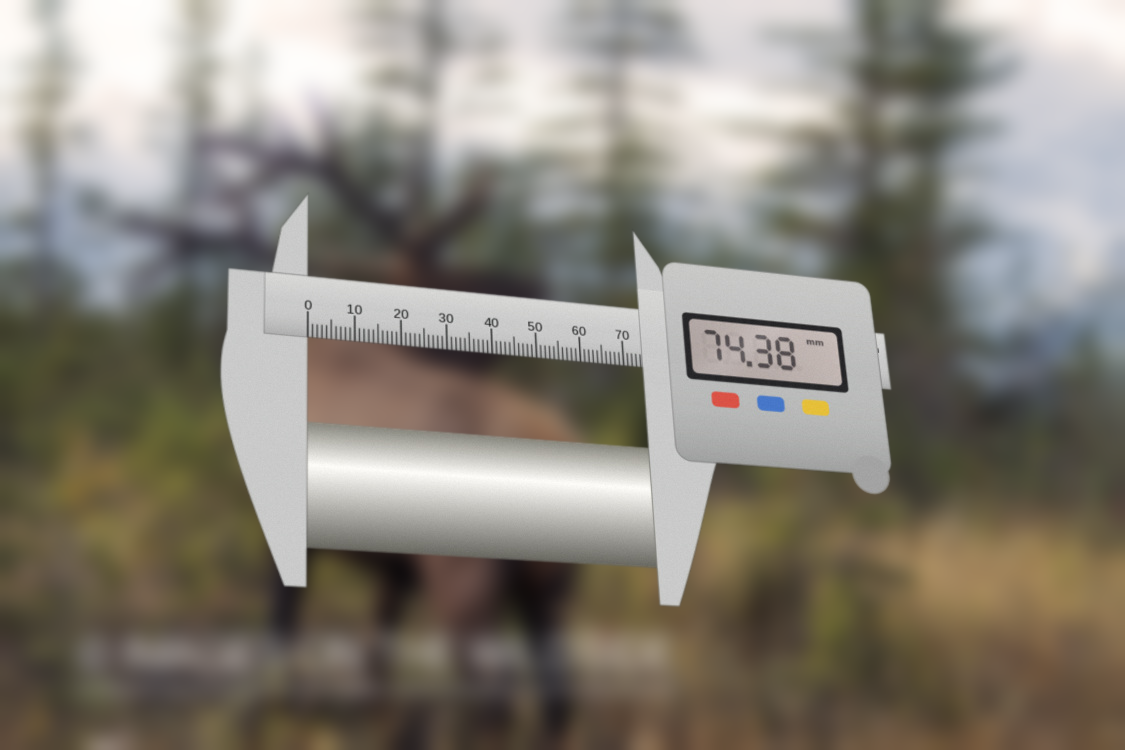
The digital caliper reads 74.38
